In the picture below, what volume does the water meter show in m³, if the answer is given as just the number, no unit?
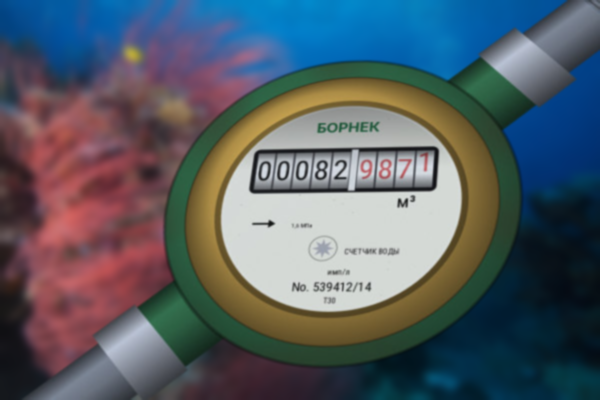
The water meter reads 82.9871
